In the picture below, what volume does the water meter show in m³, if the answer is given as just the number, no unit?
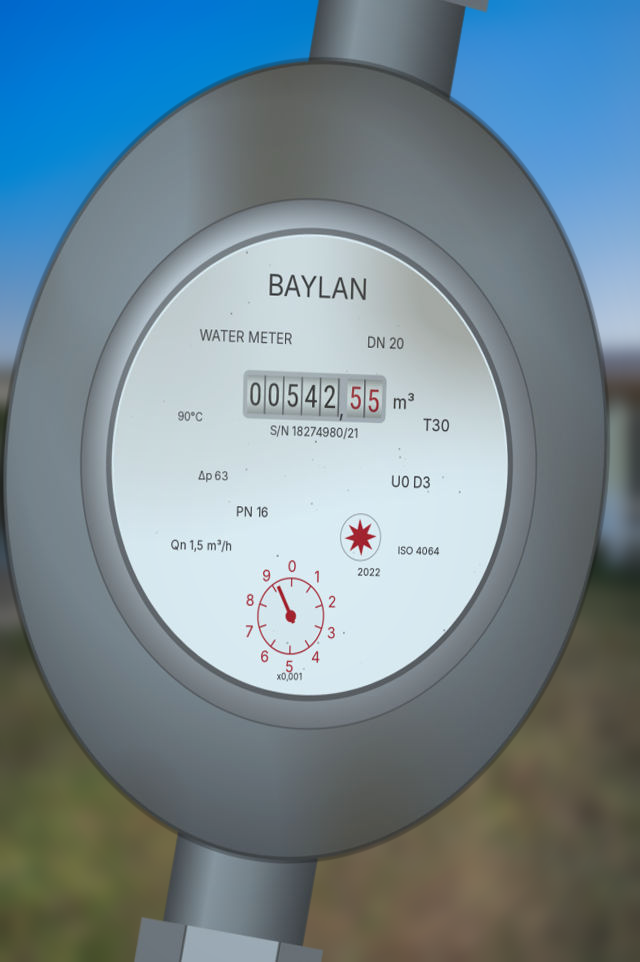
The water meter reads 542.549
